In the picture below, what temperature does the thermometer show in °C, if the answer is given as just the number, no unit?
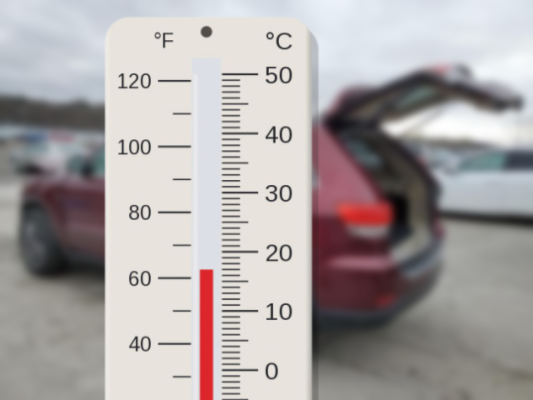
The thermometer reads 17
